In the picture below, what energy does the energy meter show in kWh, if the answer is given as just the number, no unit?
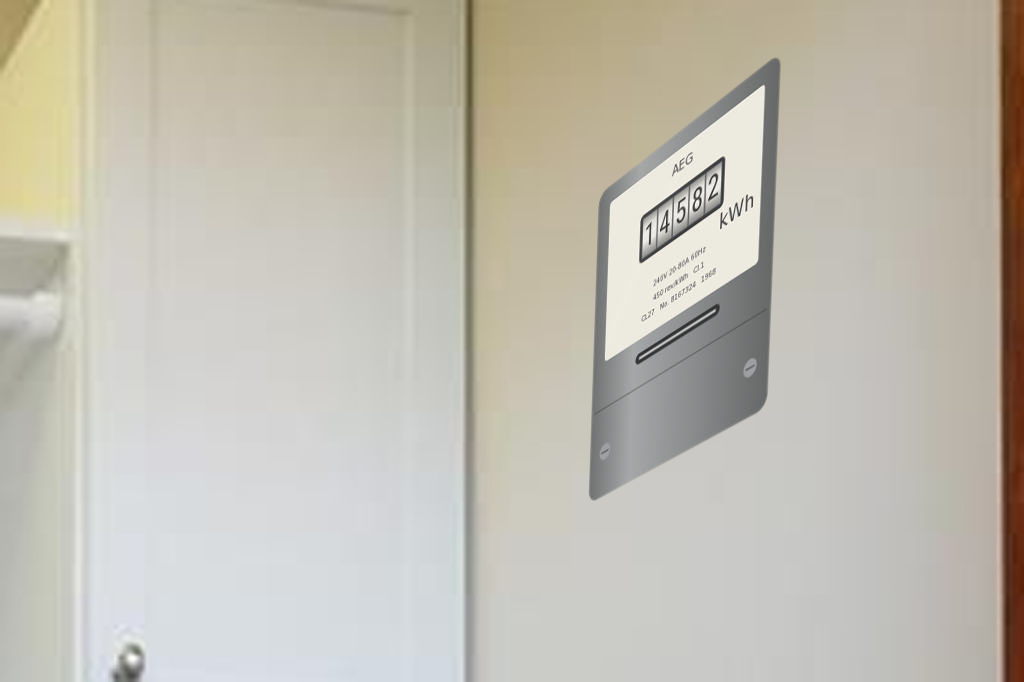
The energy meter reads 14582
